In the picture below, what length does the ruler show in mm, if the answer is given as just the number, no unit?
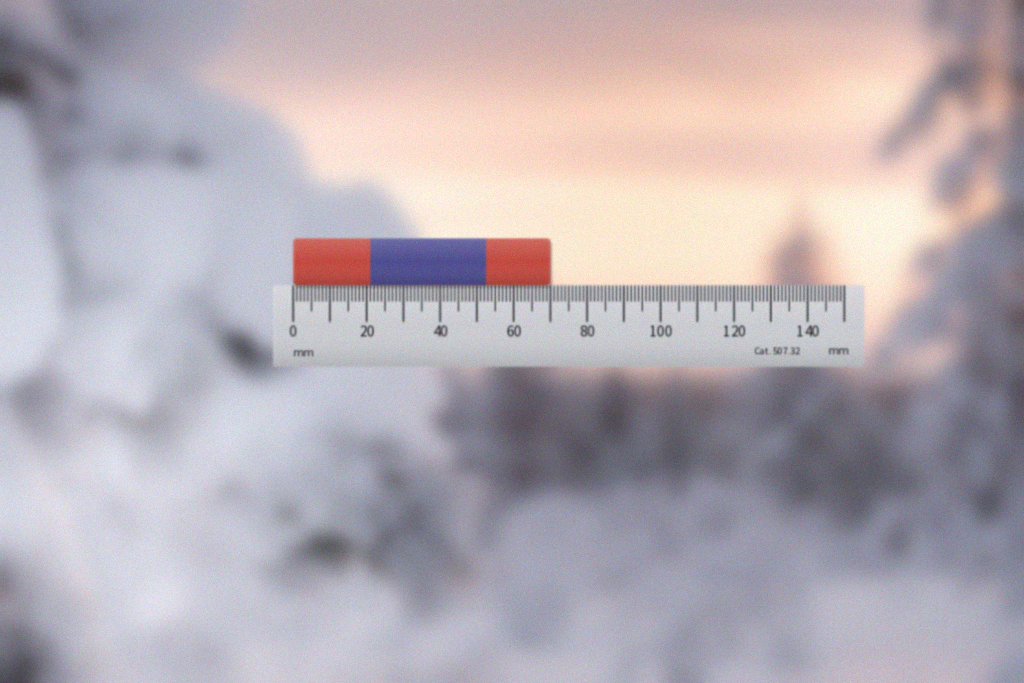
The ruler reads 70
